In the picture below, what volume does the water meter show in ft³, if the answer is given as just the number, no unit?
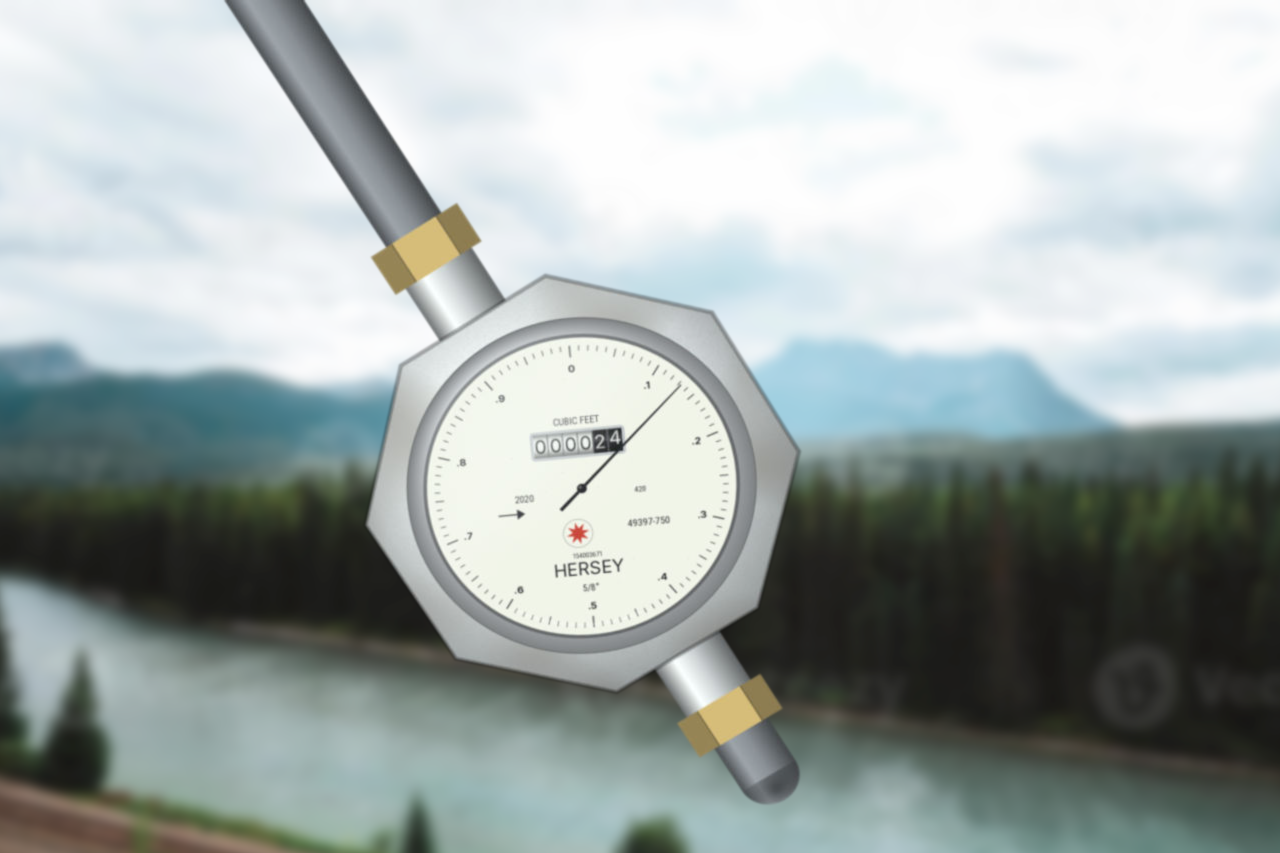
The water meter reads 24.13
